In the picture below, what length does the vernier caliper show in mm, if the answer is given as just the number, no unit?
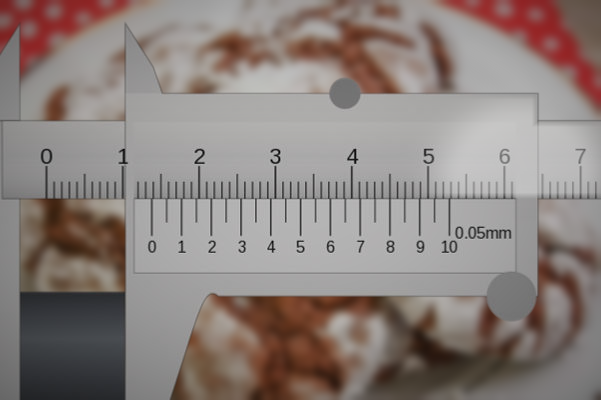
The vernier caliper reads 13.8
